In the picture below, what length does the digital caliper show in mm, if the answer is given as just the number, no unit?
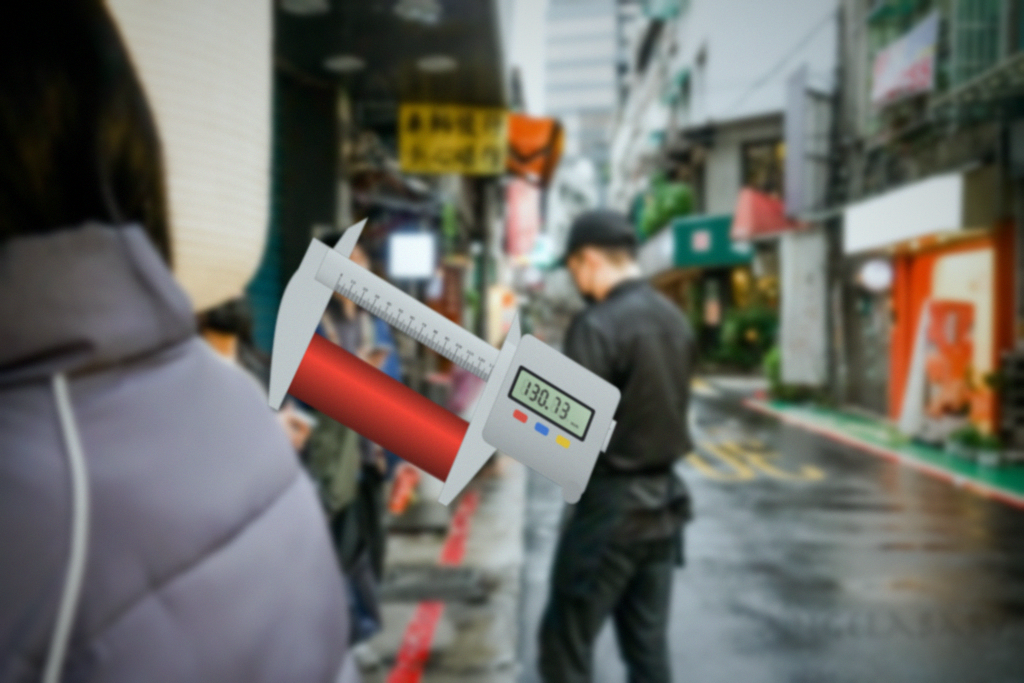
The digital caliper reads 130.73
